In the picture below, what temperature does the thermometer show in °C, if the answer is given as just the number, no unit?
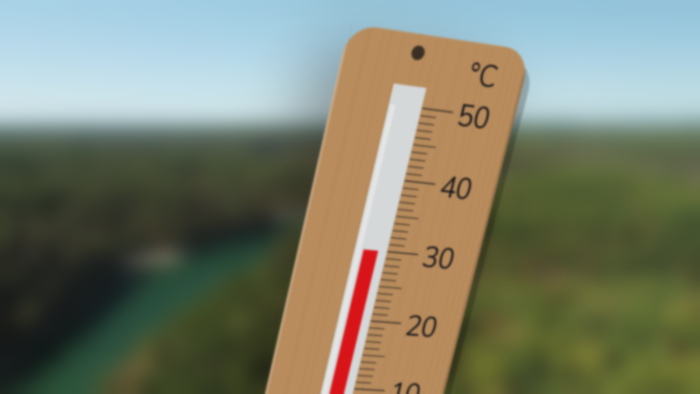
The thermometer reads 30
